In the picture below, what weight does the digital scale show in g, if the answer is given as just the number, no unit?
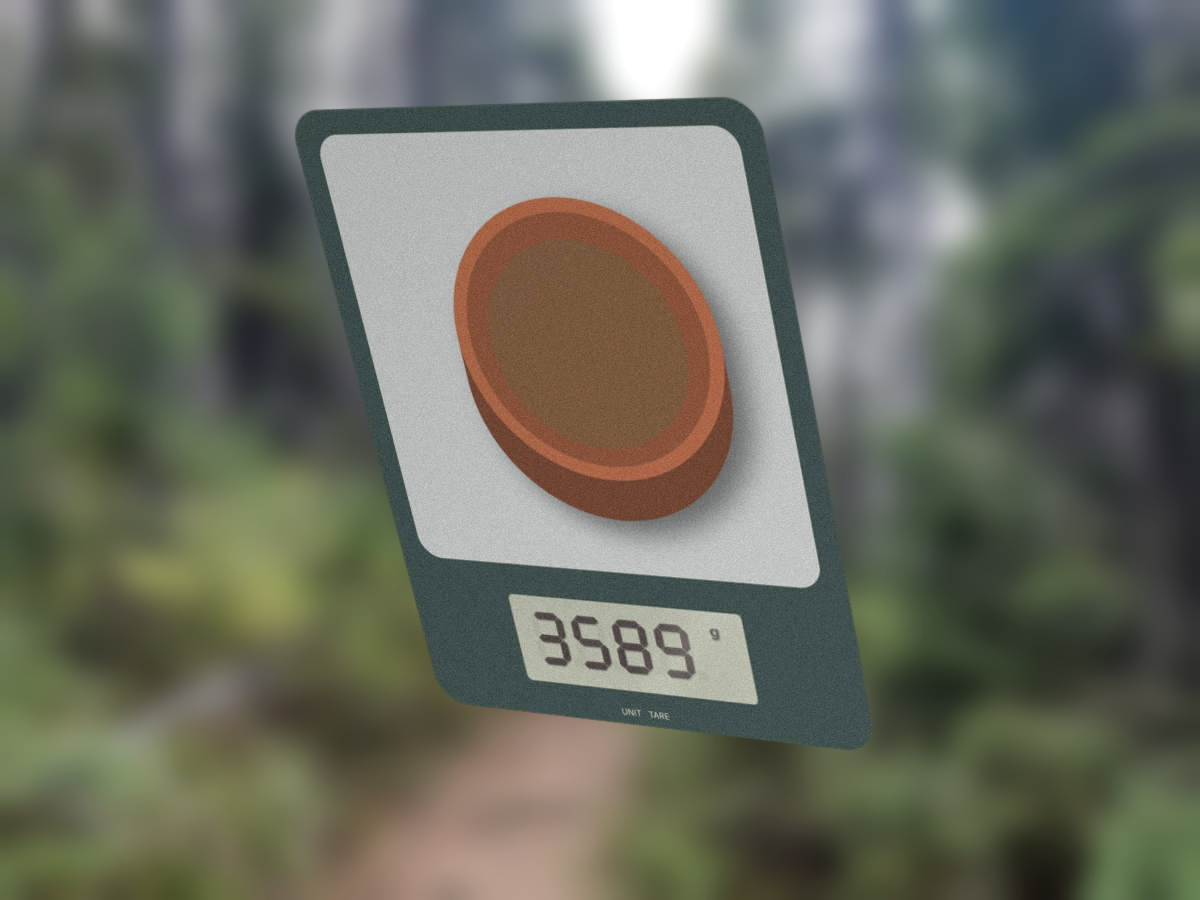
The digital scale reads 3589
